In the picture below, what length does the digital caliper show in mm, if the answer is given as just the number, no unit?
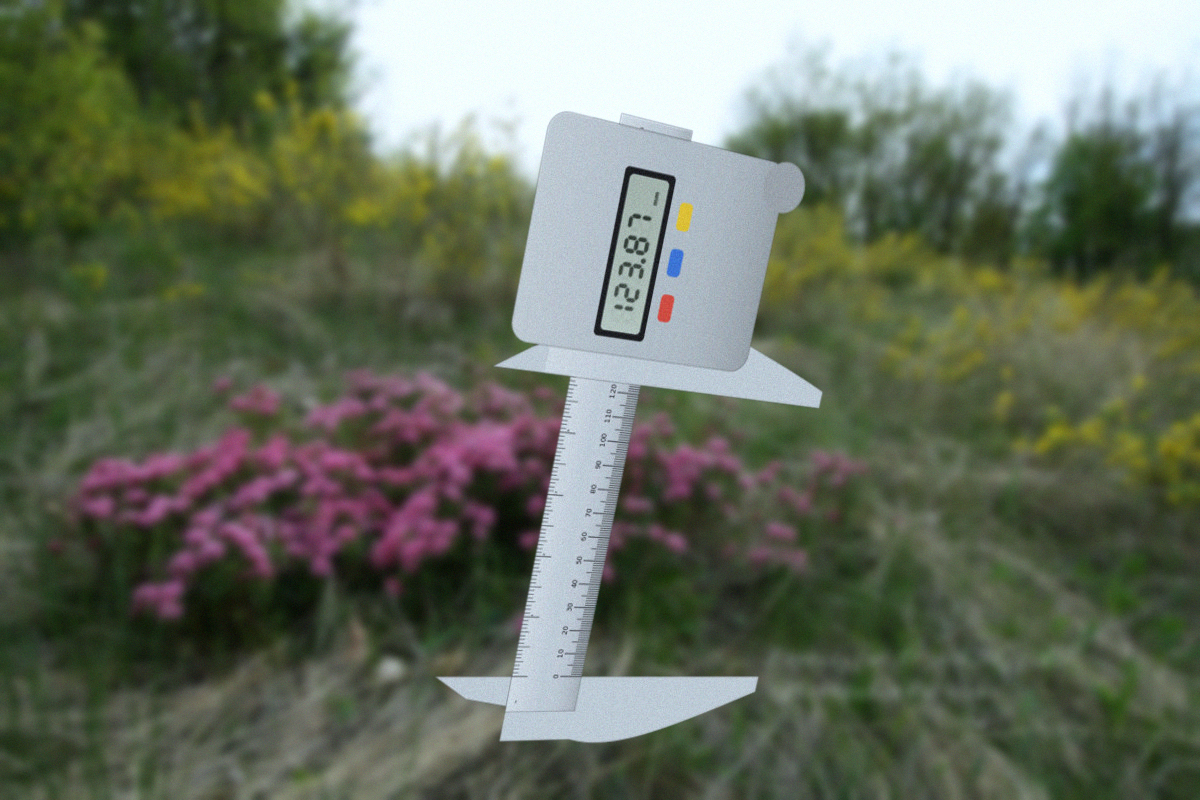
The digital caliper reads 123.87
